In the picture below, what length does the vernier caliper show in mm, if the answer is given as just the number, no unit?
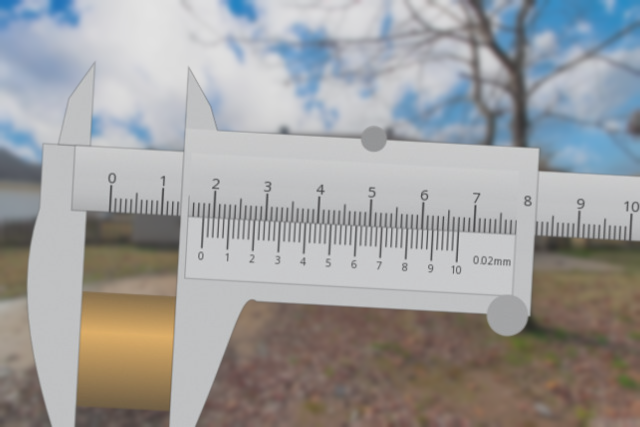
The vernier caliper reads 18.0
